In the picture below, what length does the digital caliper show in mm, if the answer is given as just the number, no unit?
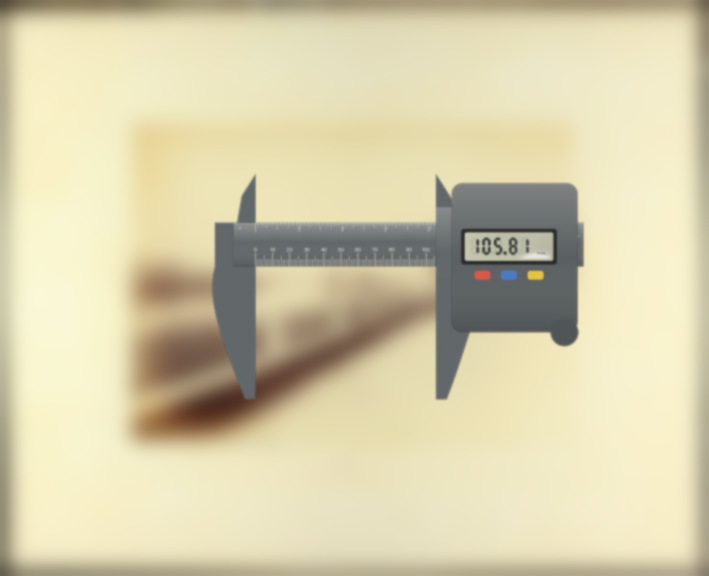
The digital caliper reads 105.81
